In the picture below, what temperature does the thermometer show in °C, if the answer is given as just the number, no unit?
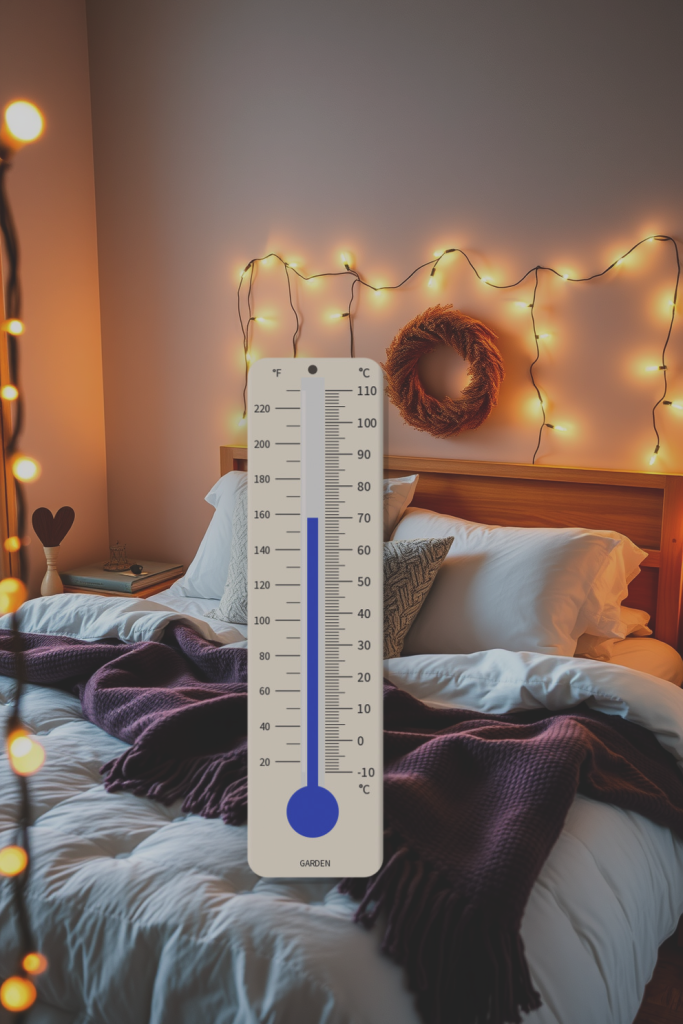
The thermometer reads 70
